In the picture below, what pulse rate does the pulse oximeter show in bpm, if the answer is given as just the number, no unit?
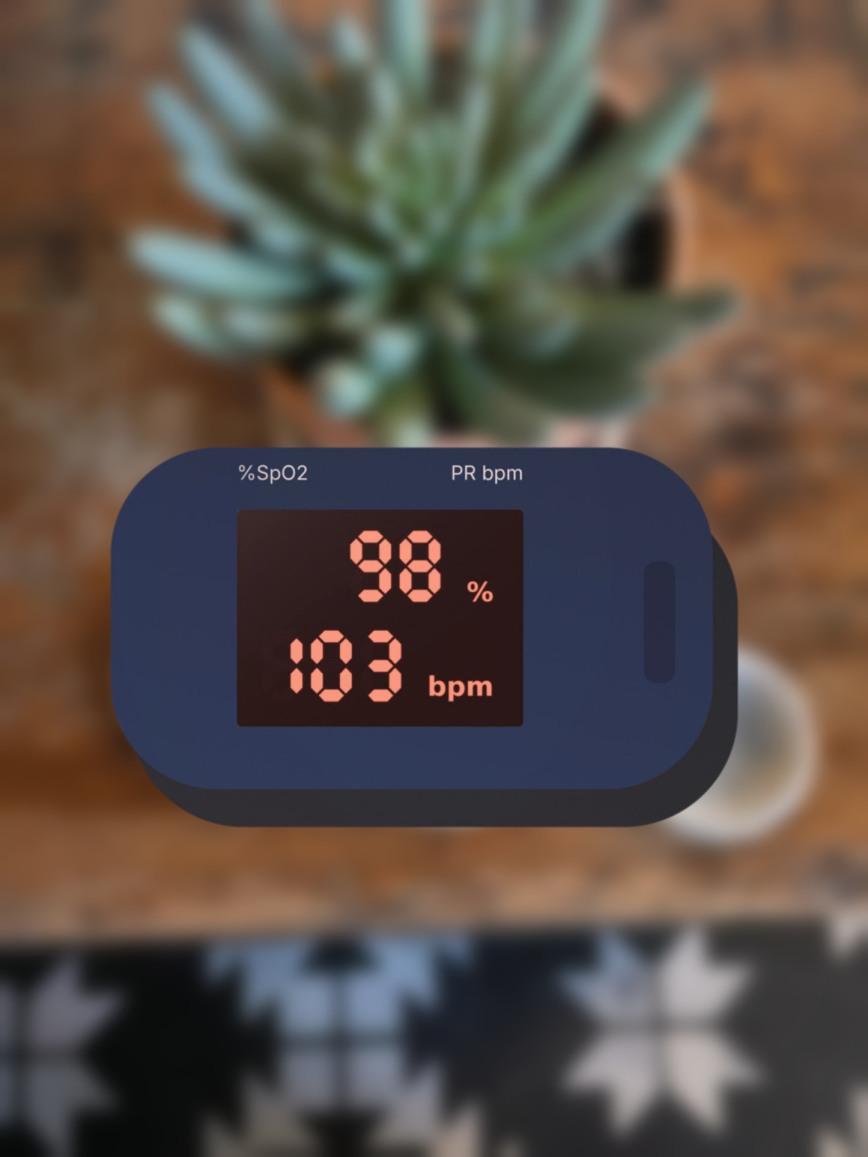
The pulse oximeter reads 103
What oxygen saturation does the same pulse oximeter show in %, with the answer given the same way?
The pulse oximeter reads 98
